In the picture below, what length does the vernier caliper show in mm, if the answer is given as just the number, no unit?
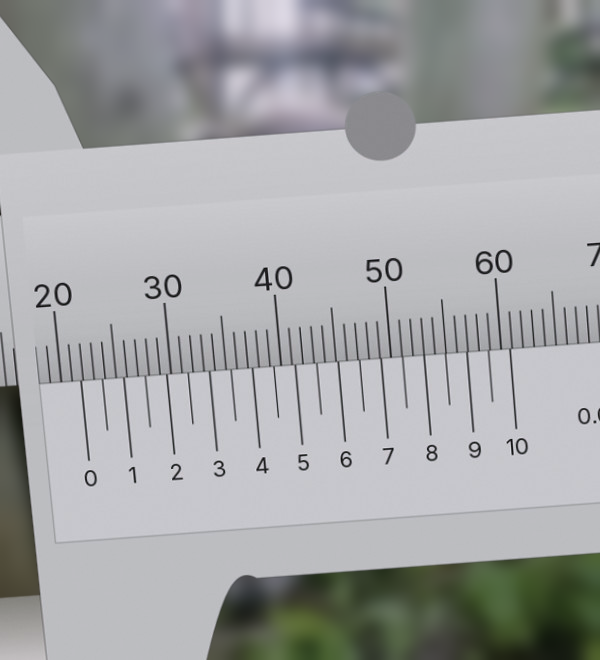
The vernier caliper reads 21.8
